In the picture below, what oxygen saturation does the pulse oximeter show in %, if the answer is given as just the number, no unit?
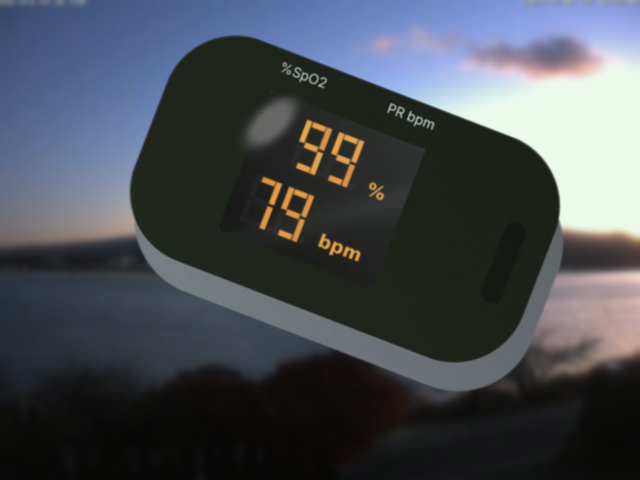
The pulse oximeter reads 99
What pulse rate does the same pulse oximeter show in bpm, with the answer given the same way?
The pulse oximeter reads 79
